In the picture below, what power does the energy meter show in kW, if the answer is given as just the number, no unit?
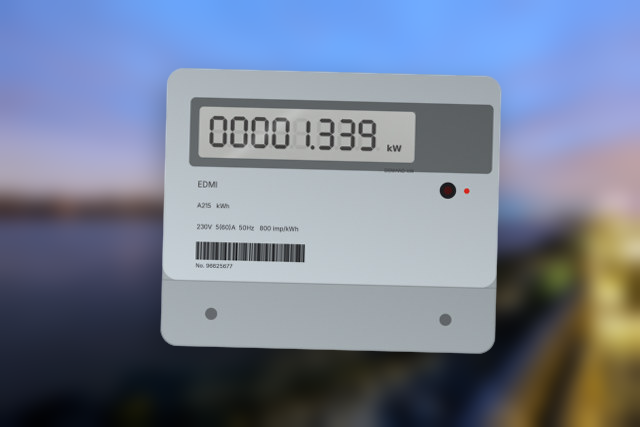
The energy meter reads 1.339
